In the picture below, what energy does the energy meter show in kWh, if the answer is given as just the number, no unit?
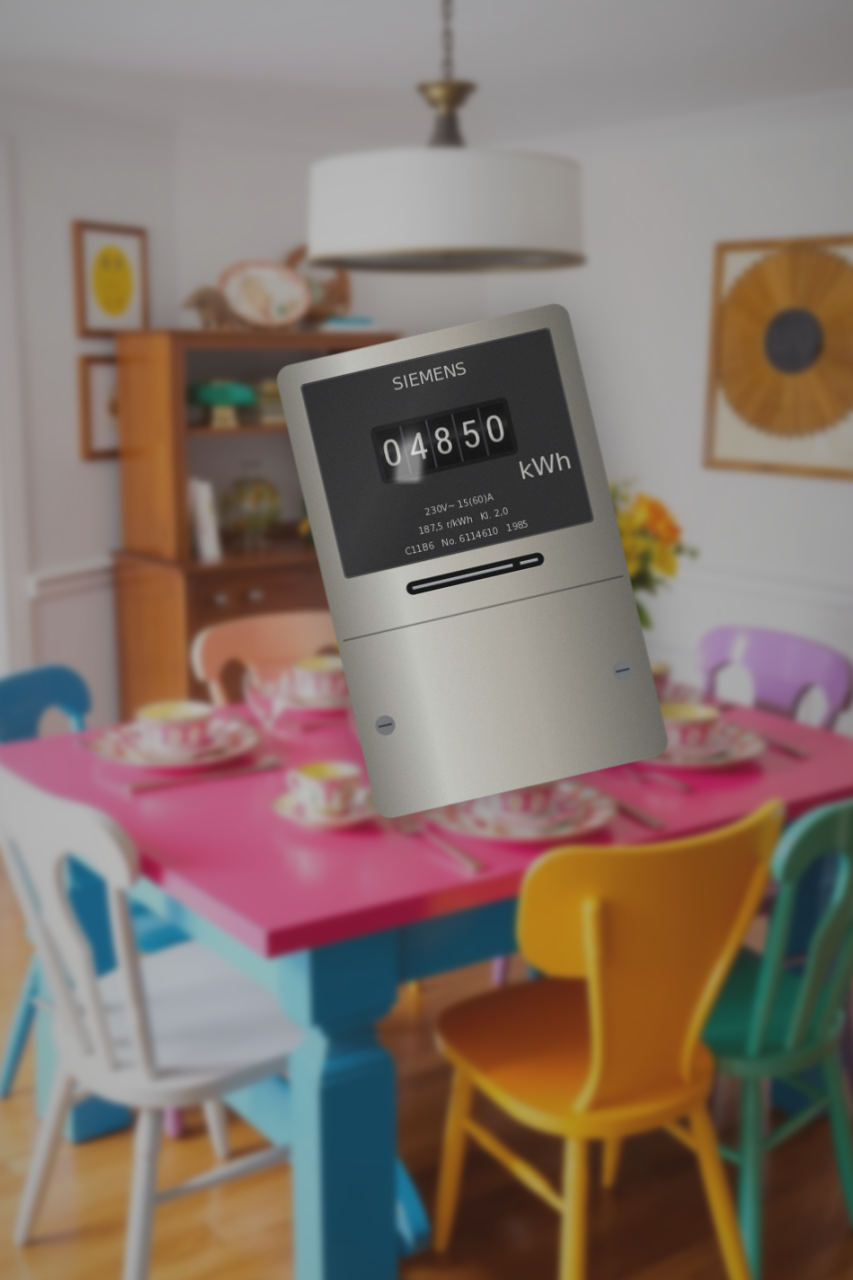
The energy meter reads 4850
